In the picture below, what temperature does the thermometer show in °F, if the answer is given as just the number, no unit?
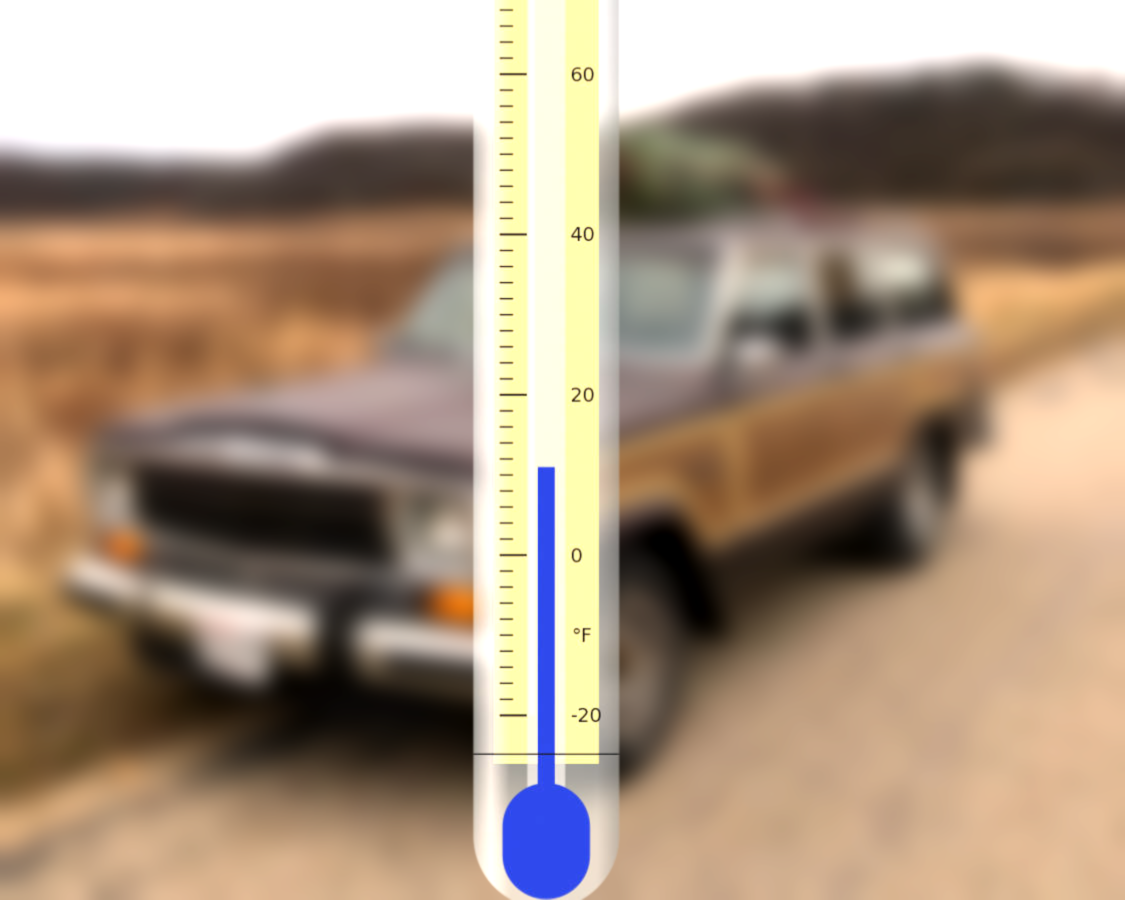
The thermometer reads 11
